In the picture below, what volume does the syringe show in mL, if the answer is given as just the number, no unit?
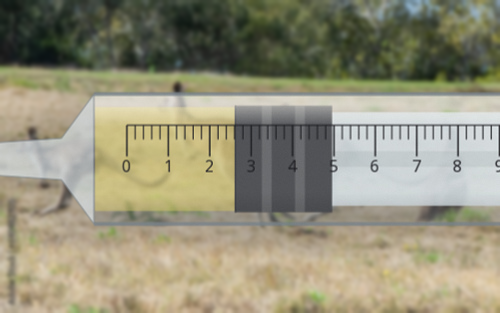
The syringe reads 2.6
